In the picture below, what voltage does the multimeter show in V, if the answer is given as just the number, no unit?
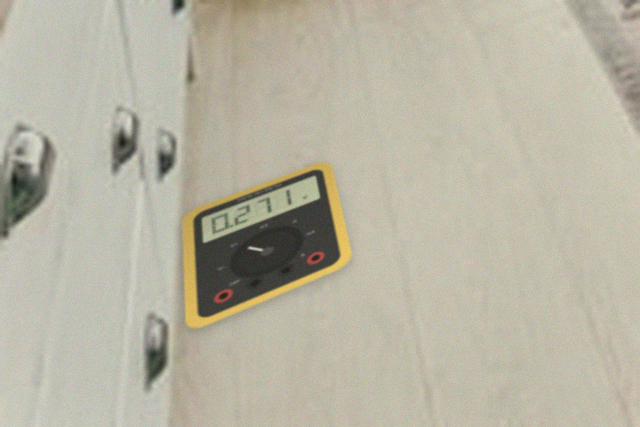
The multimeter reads 0.271
